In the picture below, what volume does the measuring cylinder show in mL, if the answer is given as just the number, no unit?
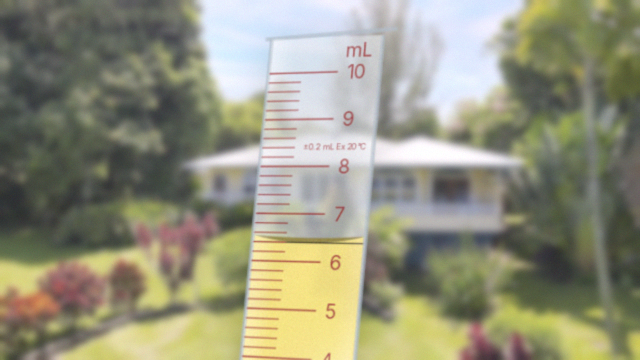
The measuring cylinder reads 6.4
